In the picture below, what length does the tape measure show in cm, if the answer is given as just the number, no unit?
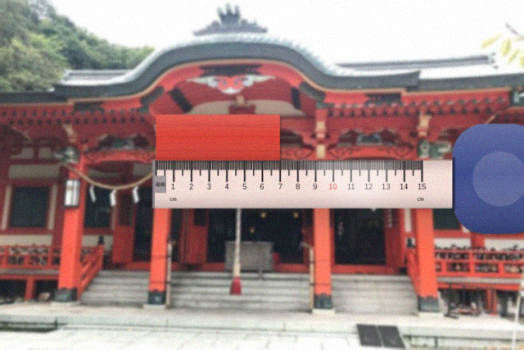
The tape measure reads 7
